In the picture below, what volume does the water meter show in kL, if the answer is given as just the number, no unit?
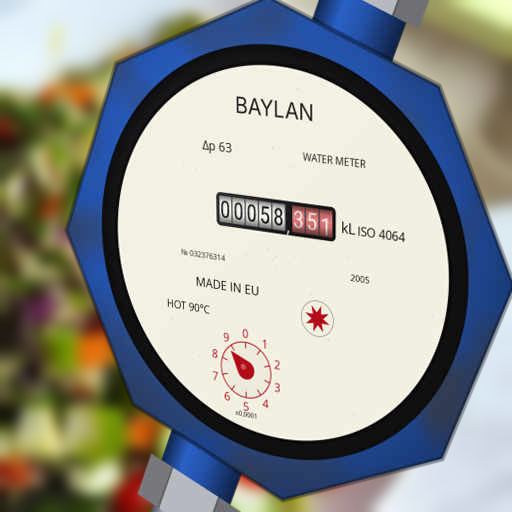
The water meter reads 58.3508
